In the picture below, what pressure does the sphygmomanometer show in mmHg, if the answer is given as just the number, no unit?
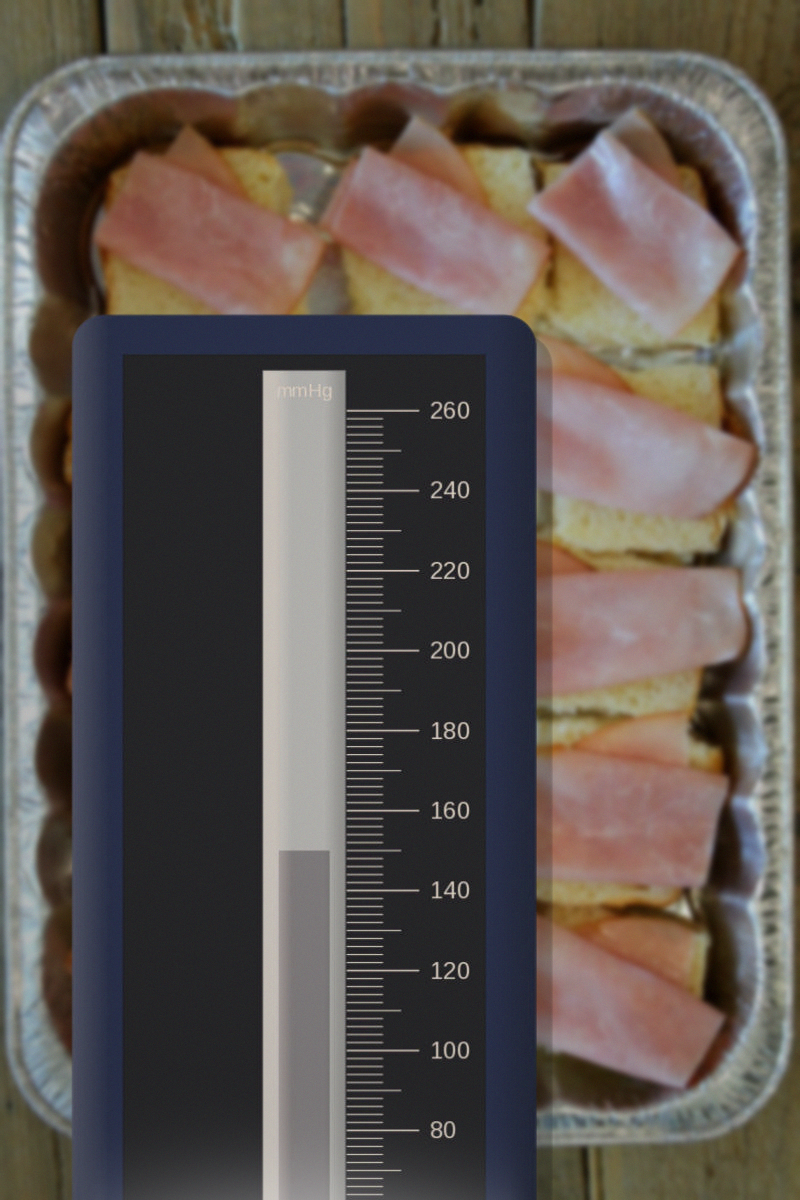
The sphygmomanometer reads 150
